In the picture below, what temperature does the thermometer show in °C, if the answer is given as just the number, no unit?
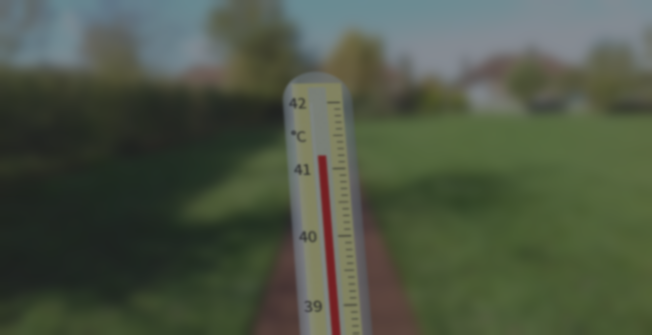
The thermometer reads 41.2
